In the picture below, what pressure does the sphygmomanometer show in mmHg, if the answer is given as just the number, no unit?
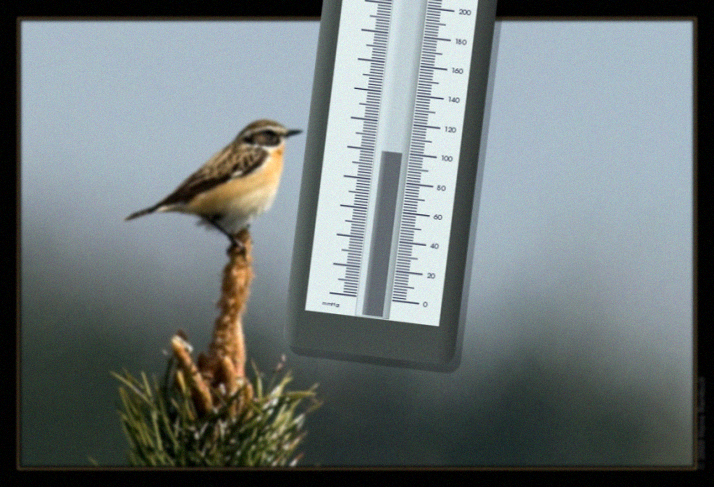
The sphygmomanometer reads 100
